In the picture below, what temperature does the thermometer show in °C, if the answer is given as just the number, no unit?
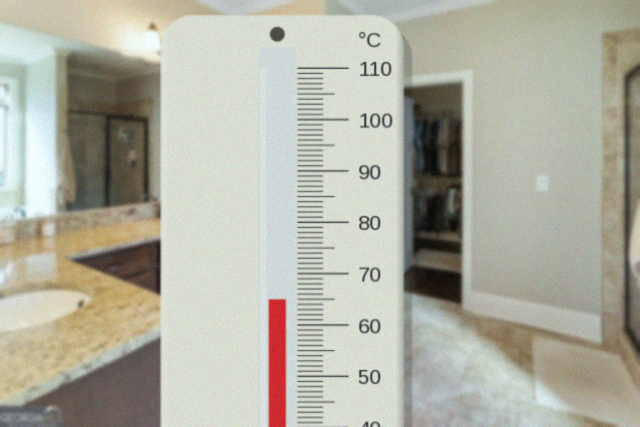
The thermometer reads 65
